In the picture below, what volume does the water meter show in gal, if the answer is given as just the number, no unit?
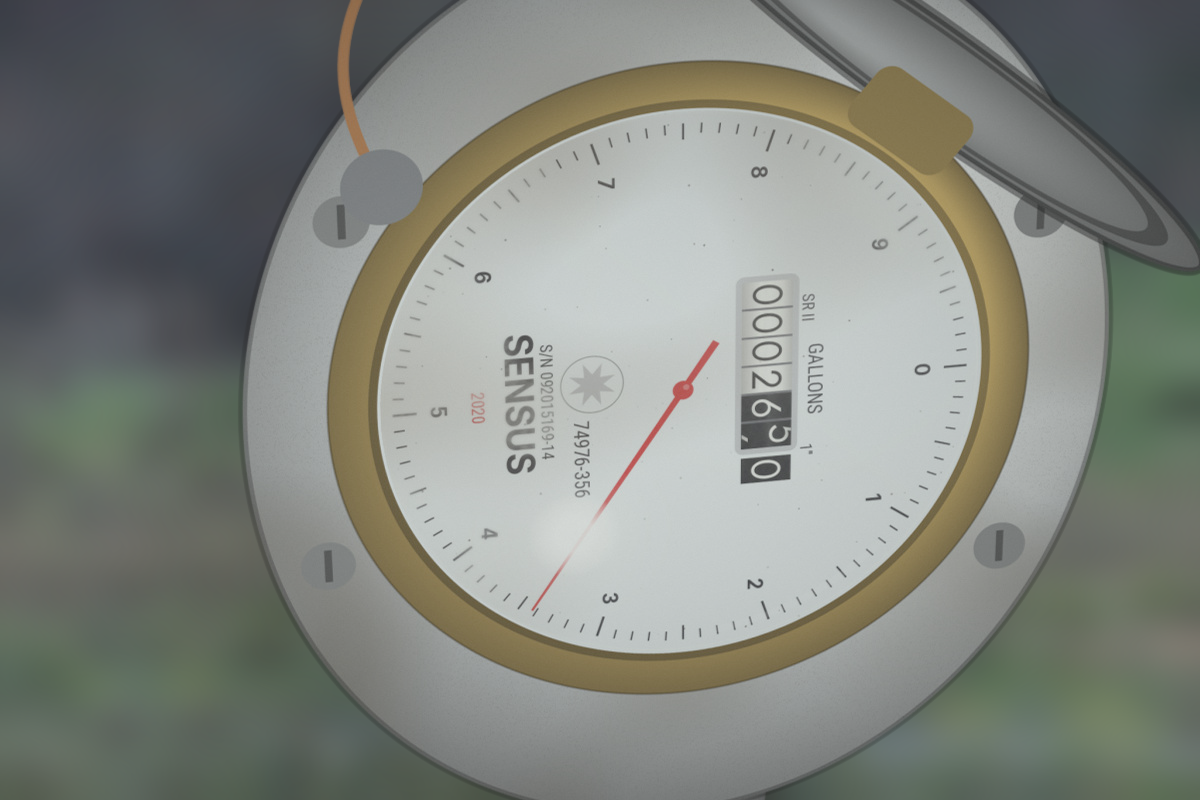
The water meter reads 2653.4
